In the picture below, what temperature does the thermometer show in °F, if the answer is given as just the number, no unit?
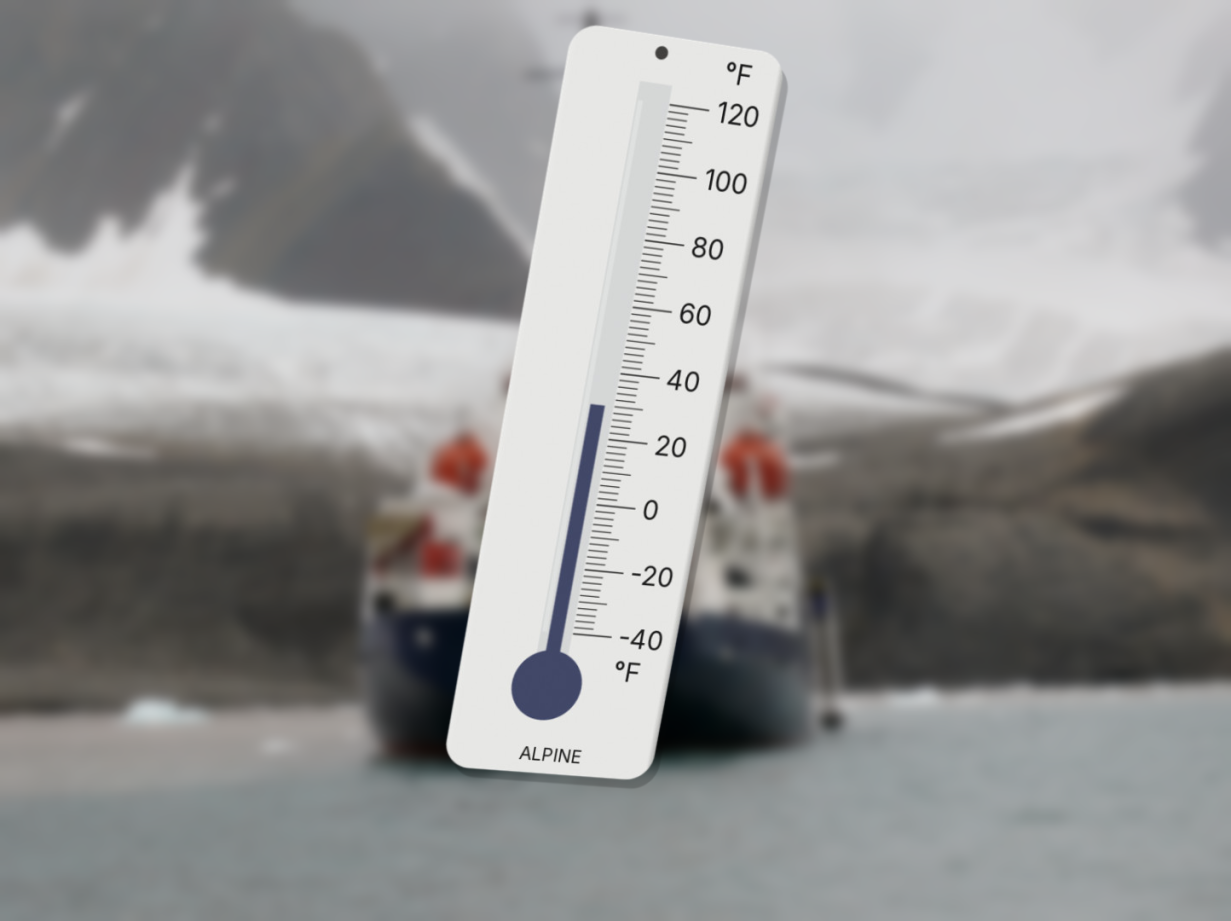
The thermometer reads 30
